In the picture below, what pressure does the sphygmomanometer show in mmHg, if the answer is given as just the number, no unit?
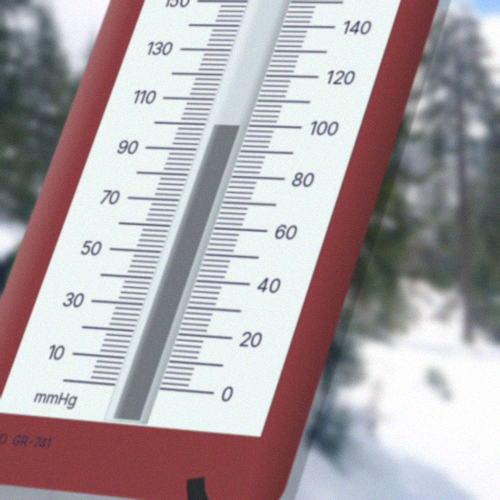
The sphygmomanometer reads 100
